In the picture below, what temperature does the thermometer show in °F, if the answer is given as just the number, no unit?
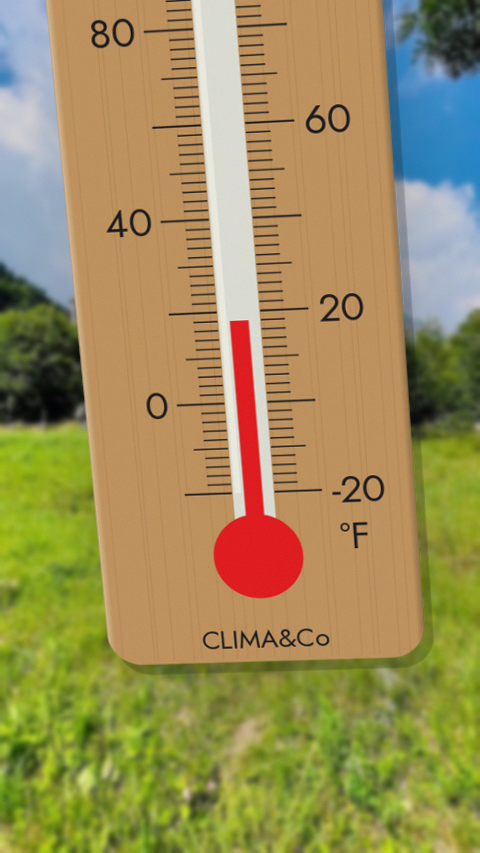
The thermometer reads 18
